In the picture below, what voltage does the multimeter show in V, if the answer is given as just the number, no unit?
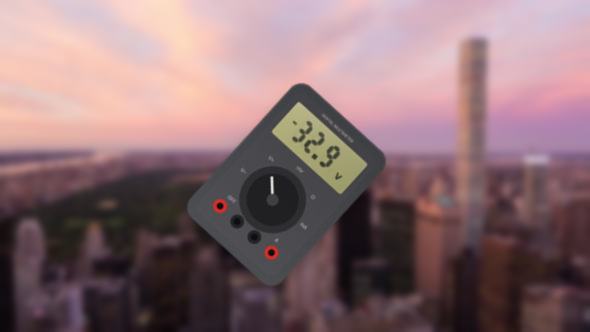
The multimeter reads -32.9
